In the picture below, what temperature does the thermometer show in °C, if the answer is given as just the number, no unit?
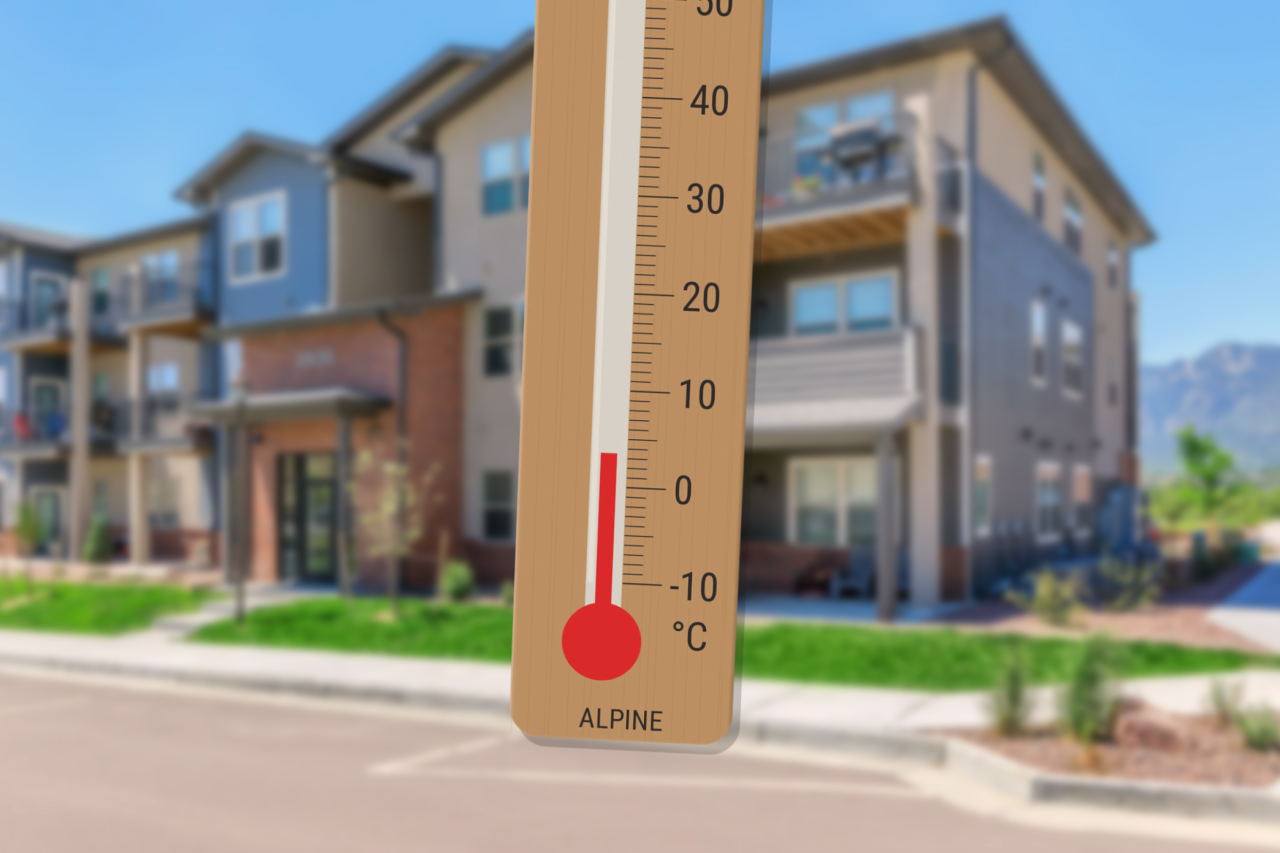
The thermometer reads 3.5
